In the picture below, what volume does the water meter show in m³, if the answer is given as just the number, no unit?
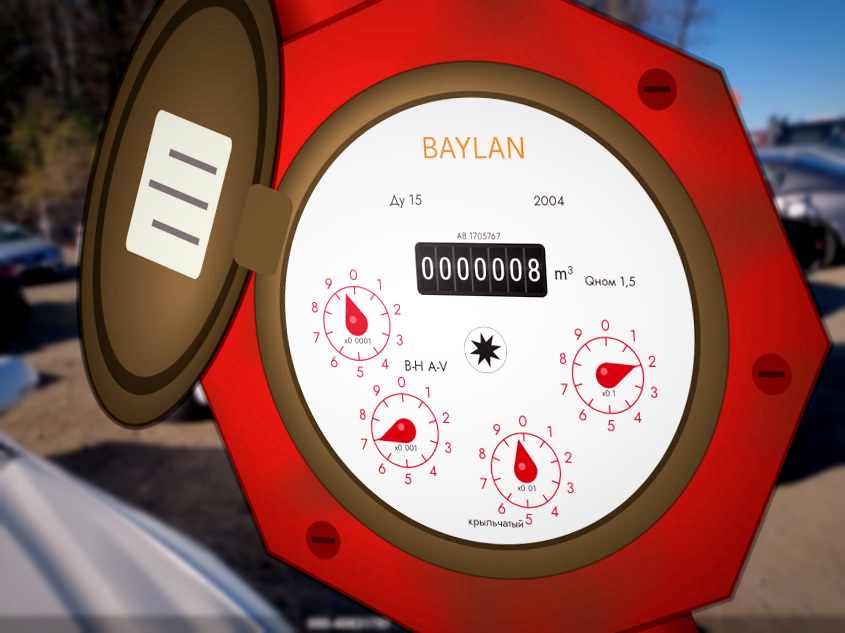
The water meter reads 8.1969
